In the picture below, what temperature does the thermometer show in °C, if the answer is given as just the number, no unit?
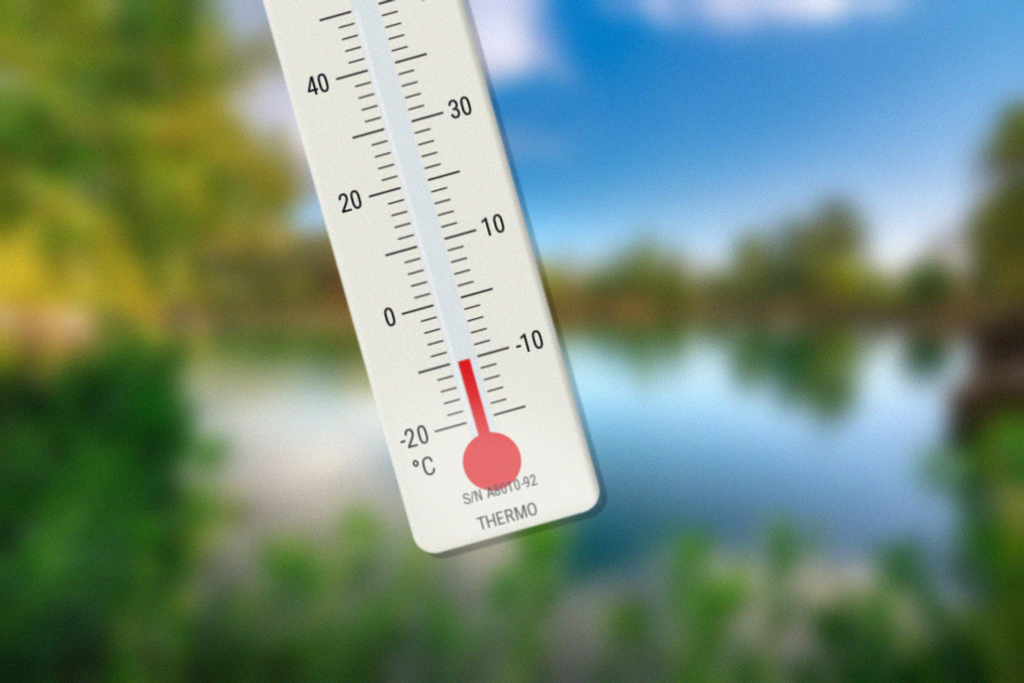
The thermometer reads -10
